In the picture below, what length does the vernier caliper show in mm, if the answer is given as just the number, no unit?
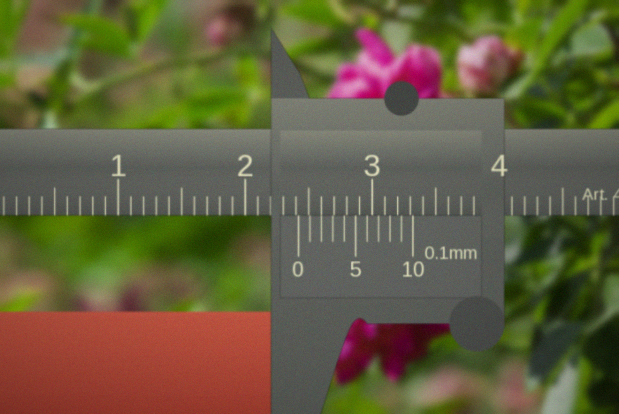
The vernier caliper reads 24.2
